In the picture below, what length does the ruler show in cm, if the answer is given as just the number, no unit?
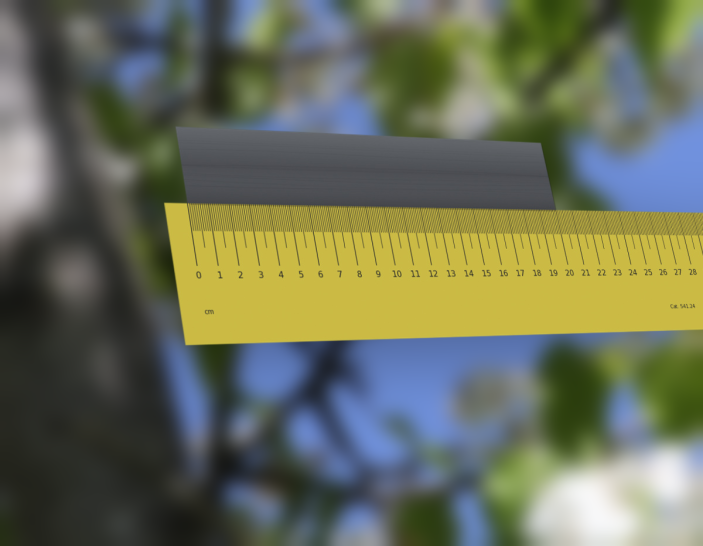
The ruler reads 20
